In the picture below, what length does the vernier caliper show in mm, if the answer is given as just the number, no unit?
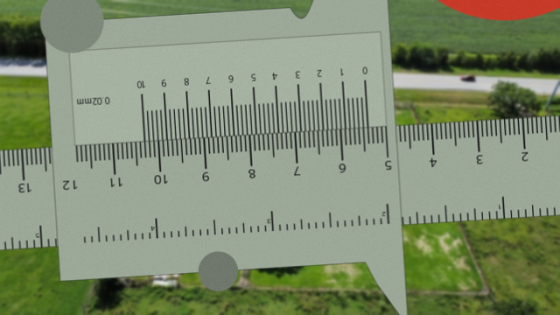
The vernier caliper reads 54.0
